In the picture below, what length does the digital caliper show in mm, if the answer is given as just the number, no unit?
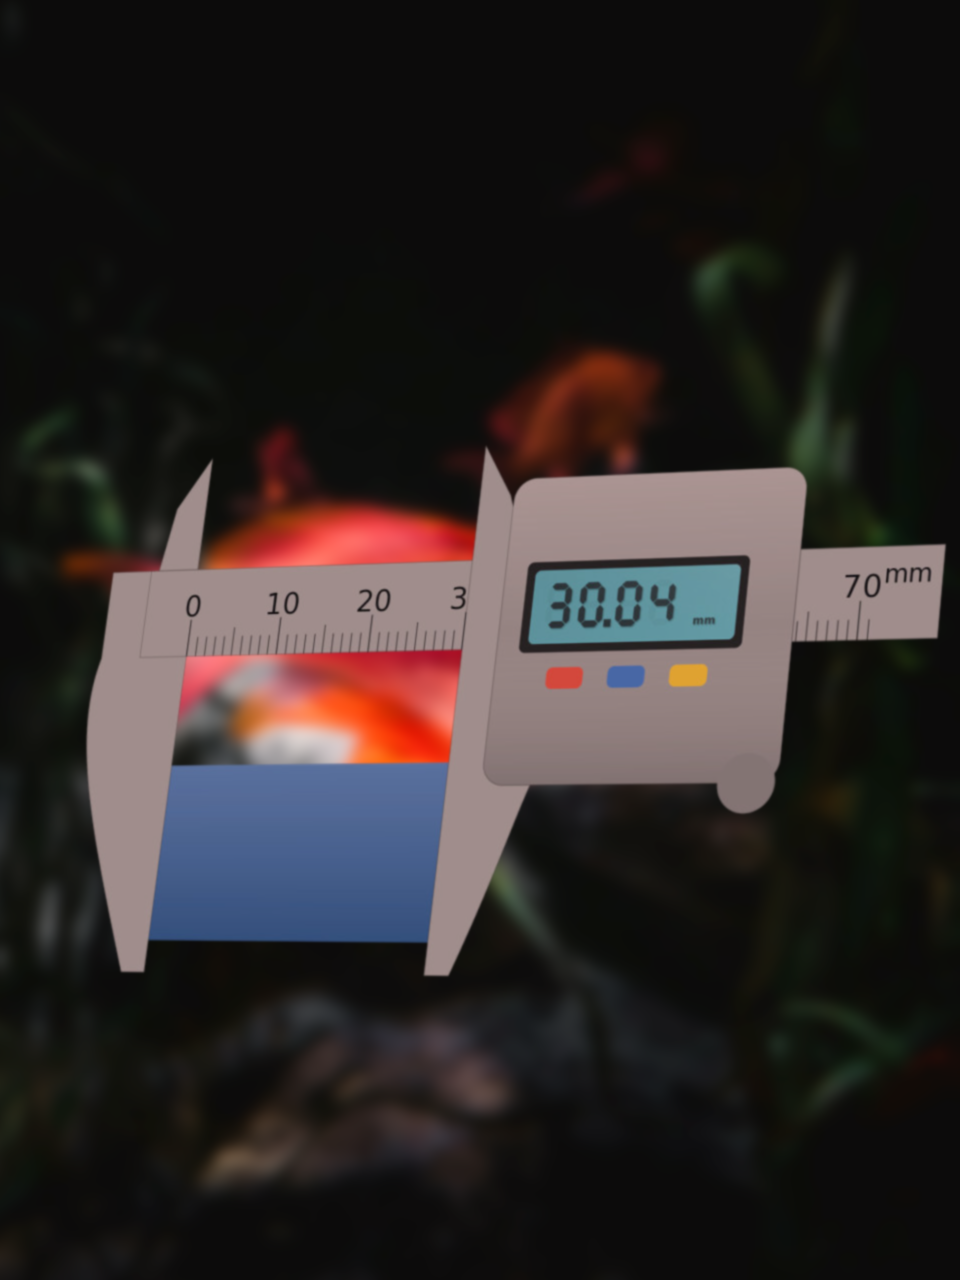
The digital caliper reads 30.04
